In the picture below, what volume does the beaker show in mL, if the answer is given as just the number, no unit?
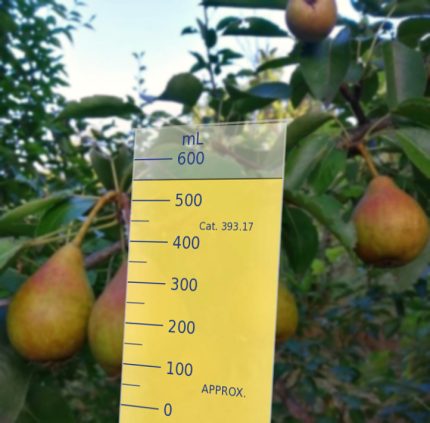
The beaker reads 550
